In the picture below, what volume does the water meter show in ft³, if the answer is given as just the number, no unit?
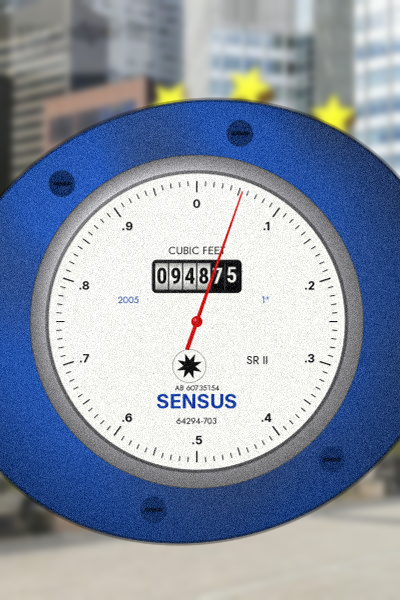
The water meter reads 94875.05
